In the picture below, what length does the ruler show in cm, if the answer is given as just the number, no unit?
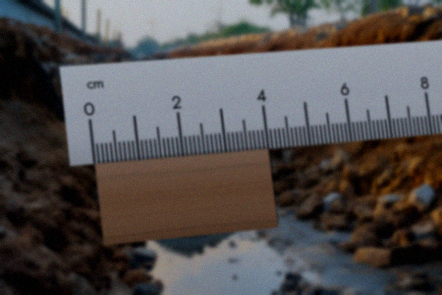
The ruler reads 4
